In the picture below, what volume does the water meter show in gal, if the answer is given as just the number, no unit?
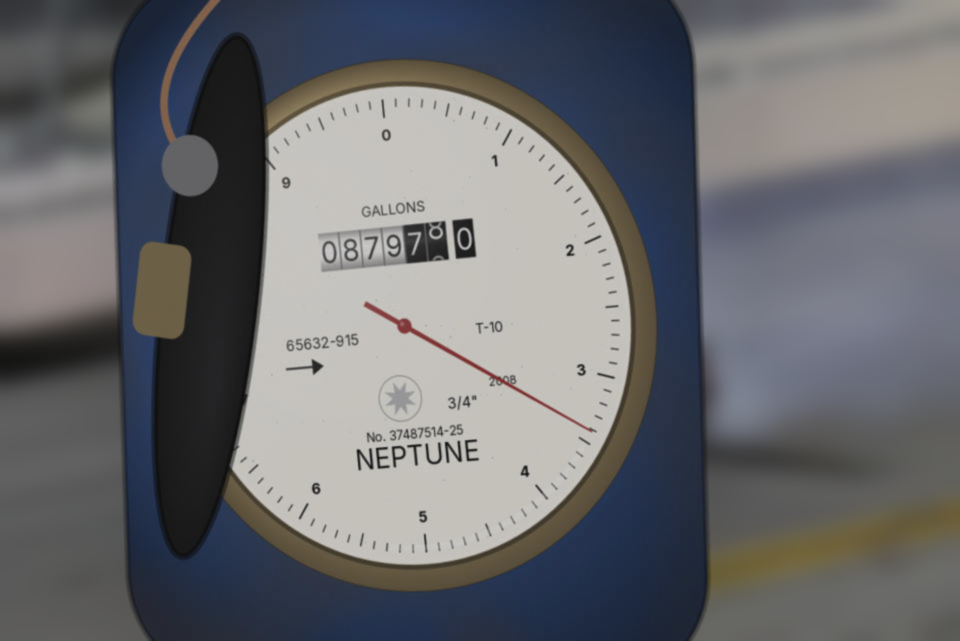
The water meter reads 879783.4
